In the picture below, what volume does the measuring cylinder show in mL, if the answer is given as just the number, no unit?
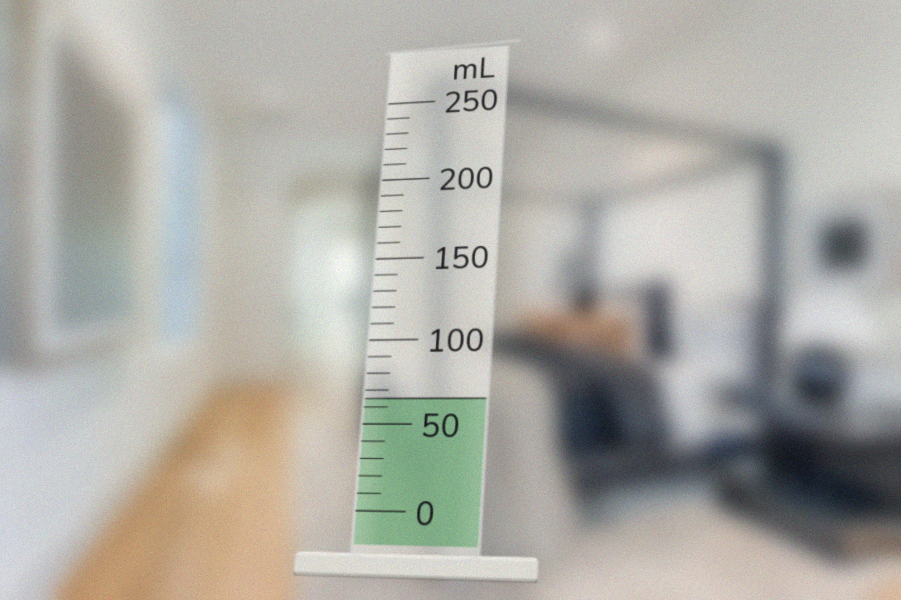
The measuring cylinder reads 65
